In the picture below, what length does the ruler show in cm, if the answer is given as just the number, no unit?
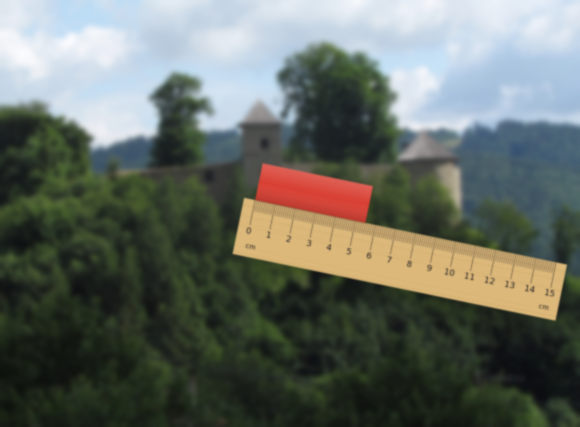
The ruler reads 5.5
